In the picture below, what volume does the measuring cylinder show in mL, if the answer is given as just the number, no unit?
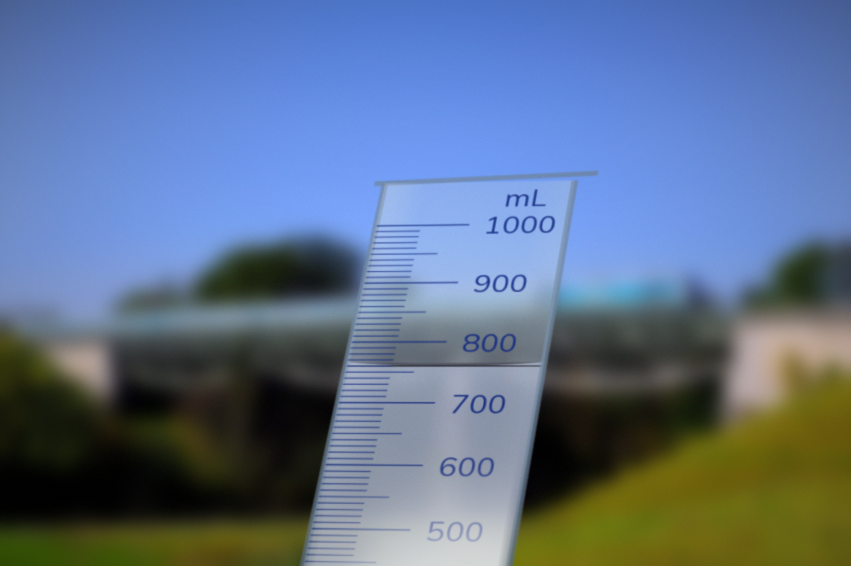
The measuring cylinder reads 760
